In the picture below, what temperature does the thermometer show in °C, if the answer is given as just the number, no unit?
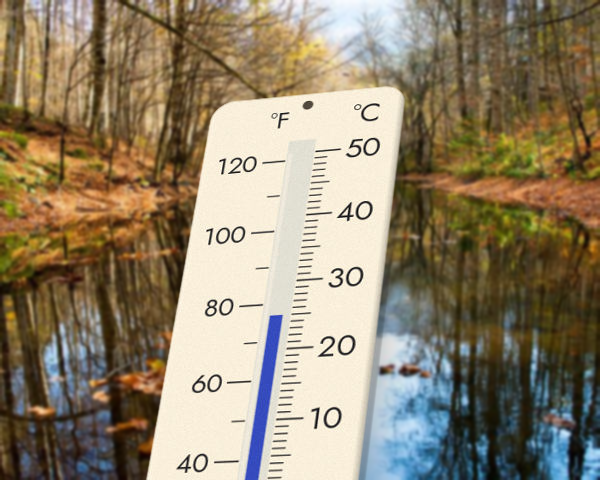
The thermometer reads 25
